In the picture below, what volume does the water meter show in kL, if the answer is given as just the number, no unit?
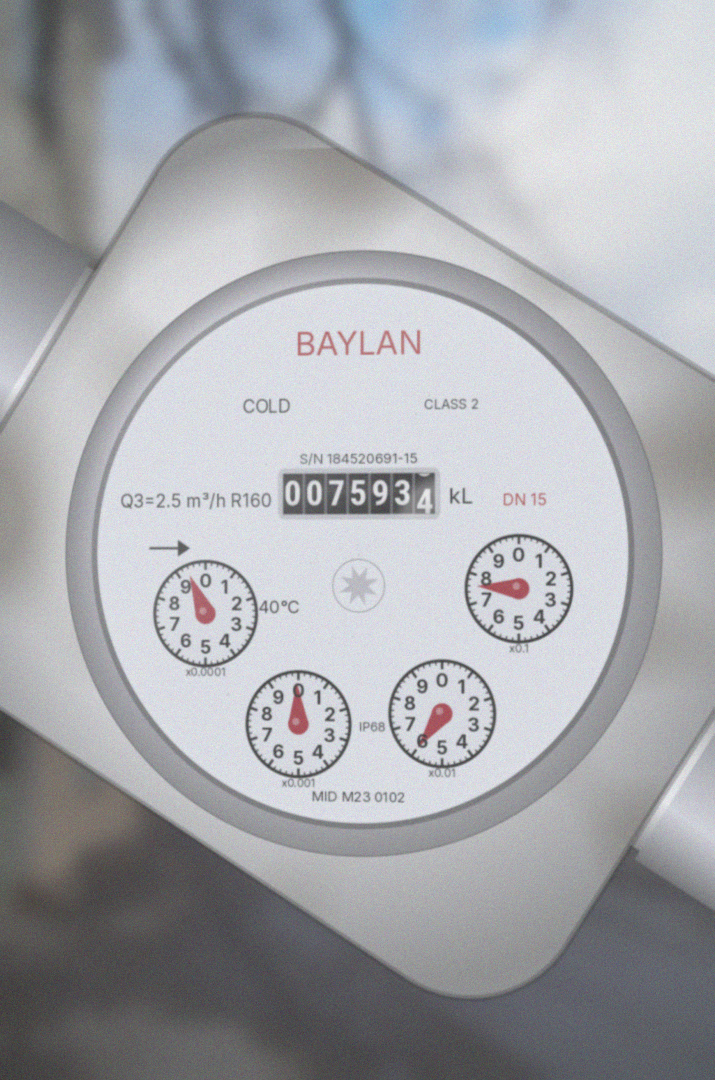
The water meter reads 75933.7599
